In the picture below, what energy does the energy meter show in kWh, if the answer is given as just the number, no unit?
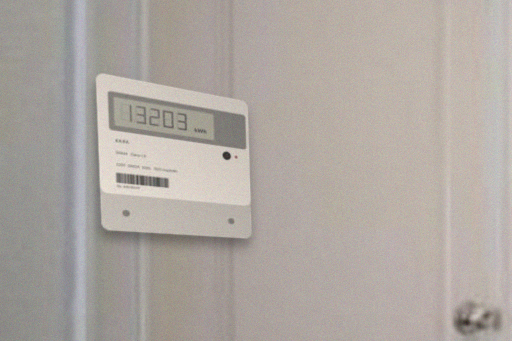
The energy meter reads 13203
